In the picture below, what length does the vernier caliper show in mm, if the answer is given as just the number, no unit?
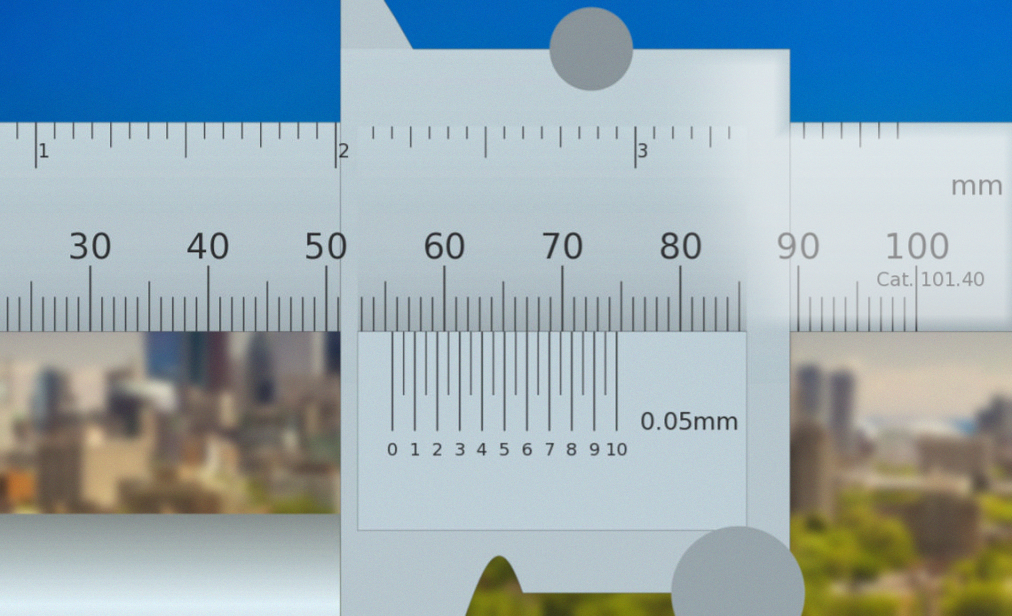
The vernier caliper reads 55.6
